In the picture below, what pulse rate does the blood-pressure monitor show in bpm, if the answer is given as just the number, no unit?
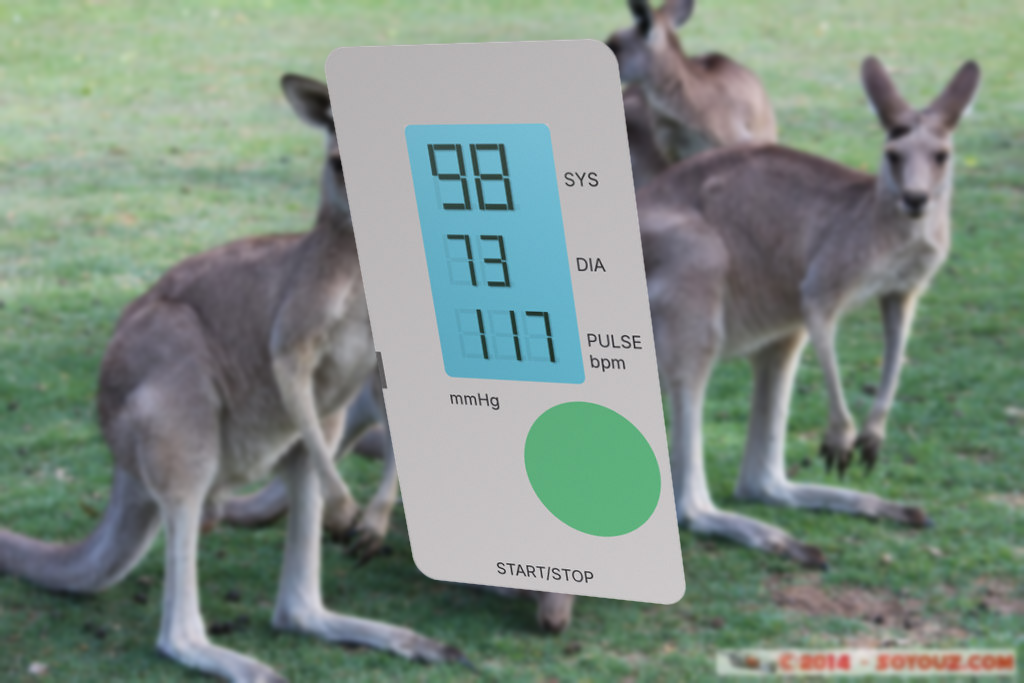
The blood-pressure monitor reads 117
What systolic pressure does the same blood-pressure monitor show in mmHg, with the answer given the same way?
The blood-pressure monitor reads 98
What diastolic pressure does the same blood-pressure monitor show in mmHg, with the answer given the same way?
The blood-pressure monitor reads 73
